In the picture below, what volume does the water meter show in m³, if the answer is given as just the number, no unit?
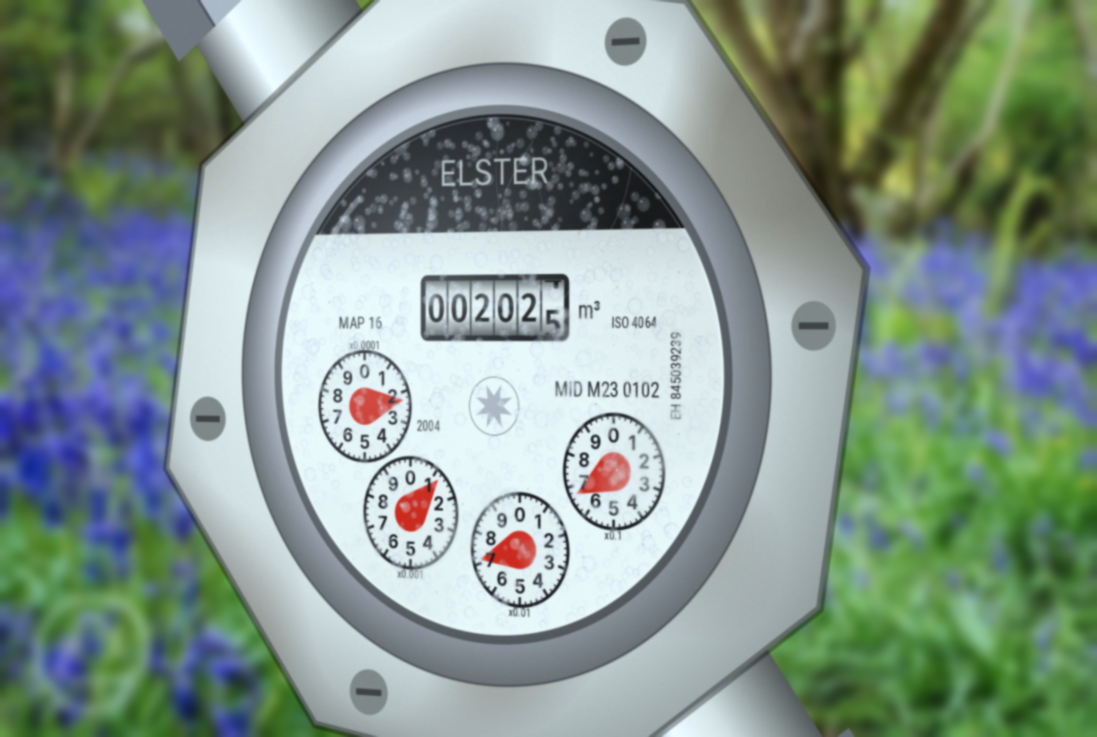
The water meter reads 2024.6712
